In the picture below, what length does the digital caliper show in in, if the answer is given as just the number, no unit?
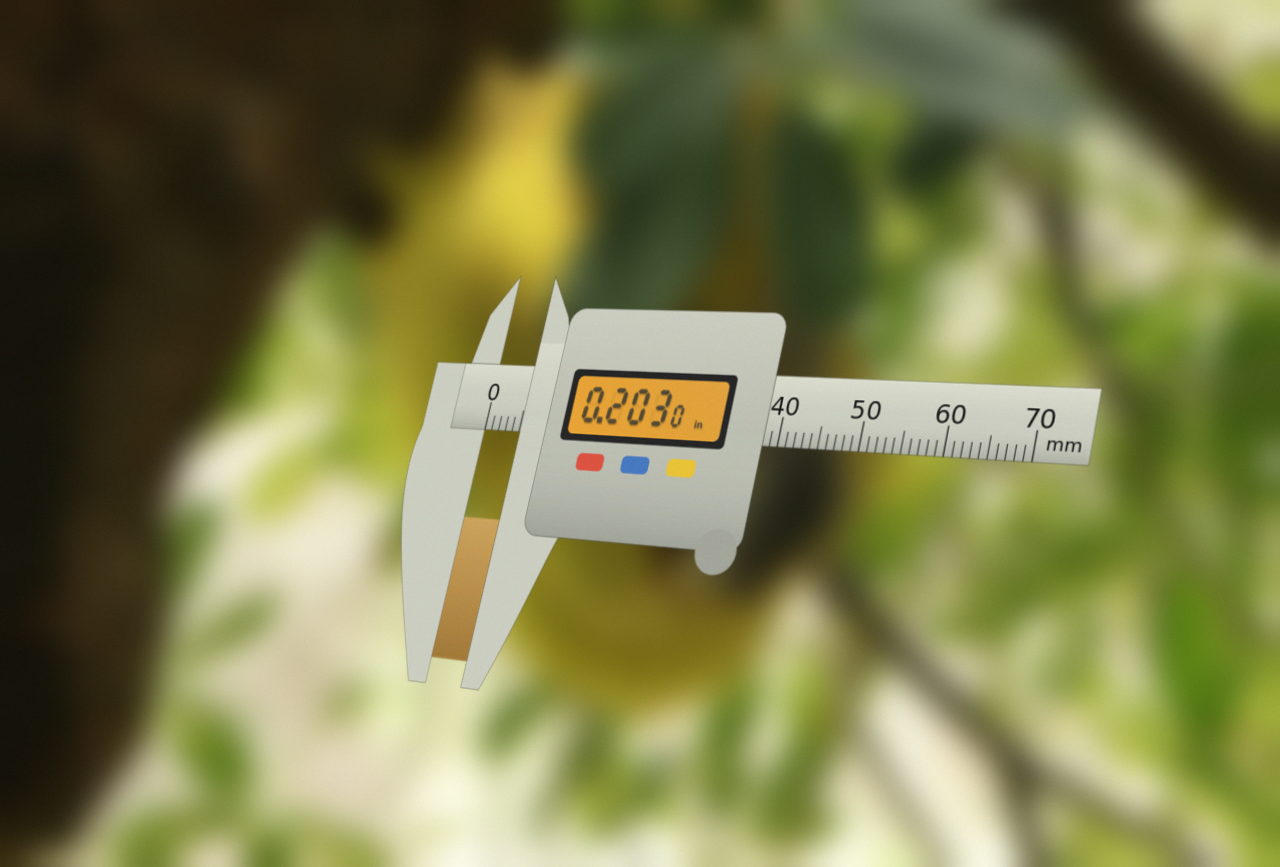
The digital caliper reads 0.2030
